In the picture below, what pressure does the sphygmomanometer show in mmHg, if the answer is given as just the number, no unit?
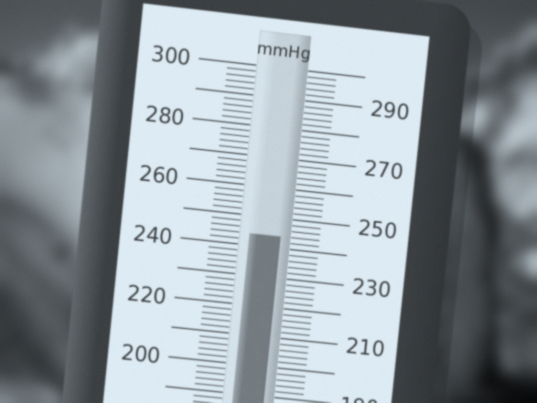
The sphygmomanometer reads 244
